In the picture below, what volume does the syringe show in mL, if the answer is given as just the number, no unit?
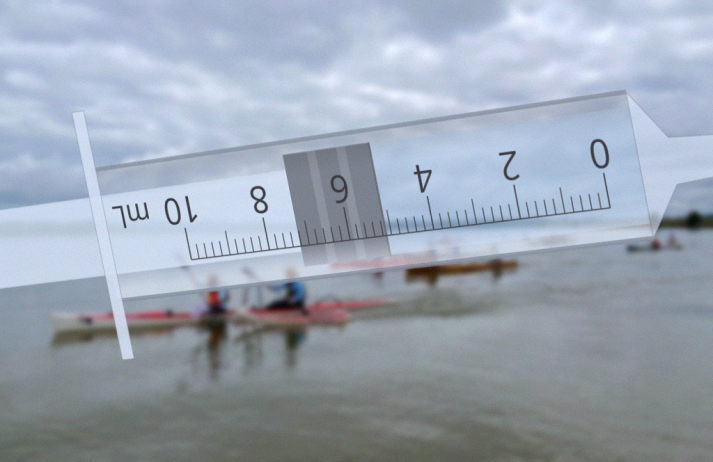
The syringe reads 5.1
